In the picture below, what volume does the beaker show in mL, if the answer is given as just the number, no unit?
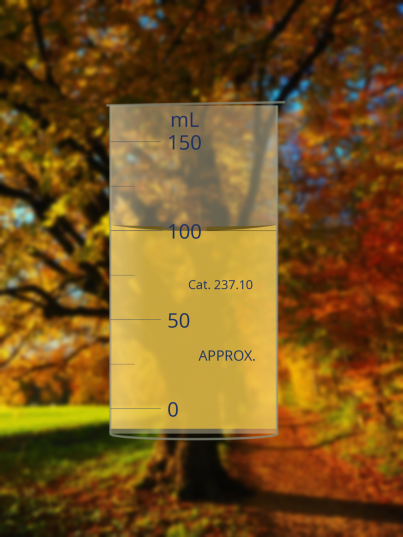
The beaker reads 100
